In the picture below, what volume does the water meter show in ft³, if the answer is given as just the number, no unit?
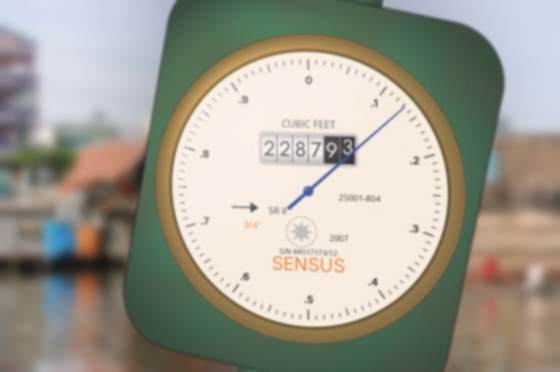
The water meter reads 228793.13
